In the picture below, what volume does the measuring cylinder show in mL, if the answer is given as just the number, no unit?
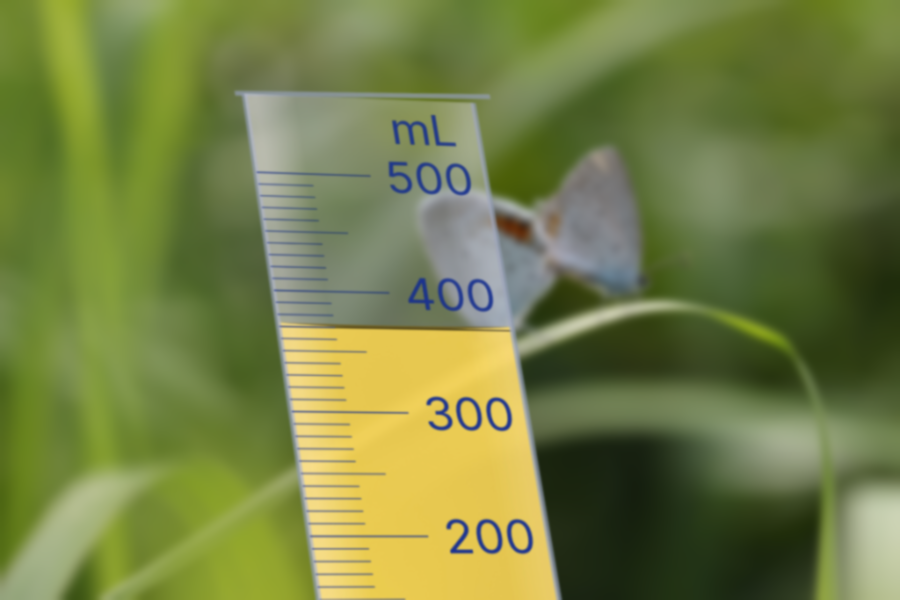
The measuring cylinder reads 370
